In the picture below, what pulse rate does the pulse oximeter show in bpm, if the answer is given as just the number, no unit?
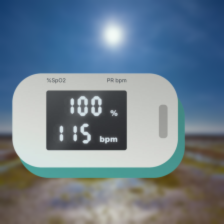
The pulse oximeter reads 115
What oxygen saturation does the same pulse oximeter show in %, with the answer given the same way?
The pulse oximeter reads 100
